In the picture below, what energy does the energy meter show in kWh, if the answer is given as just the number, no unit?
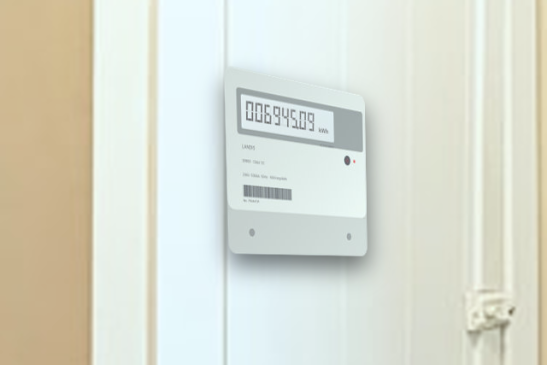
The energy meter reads 6945.09
